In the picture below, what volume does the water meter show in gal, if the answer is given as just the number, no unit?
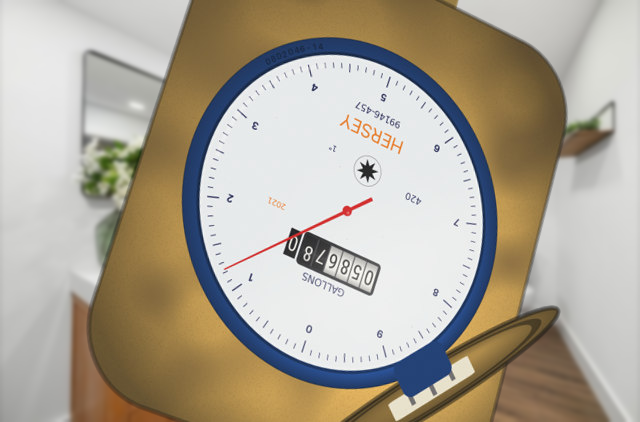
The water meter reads 586781.2
